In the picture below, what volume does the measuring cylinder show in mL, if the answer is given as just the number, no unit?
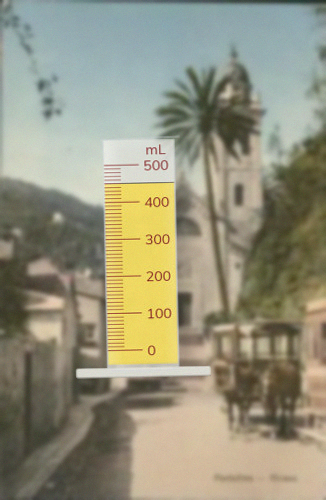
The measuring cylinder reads 450
